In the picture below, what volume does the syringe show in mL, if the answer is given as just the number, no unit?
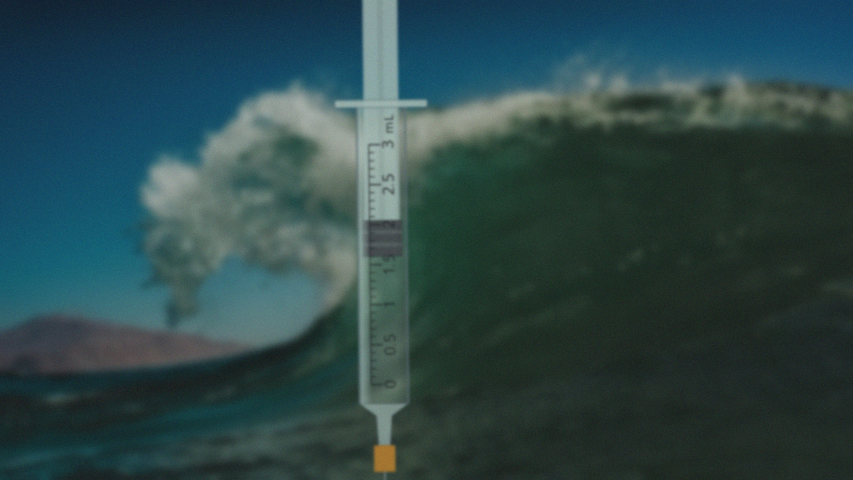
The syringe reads 1.6
